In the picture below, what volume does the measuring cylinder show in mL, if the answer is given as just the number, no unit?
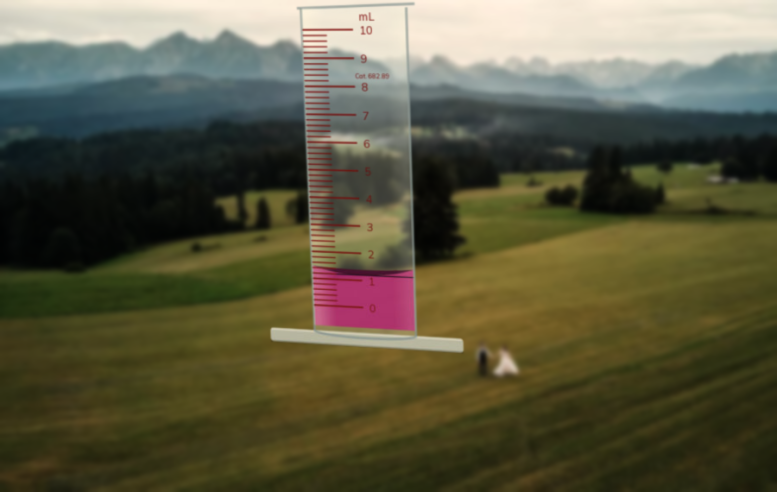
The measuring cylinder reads 1.2
